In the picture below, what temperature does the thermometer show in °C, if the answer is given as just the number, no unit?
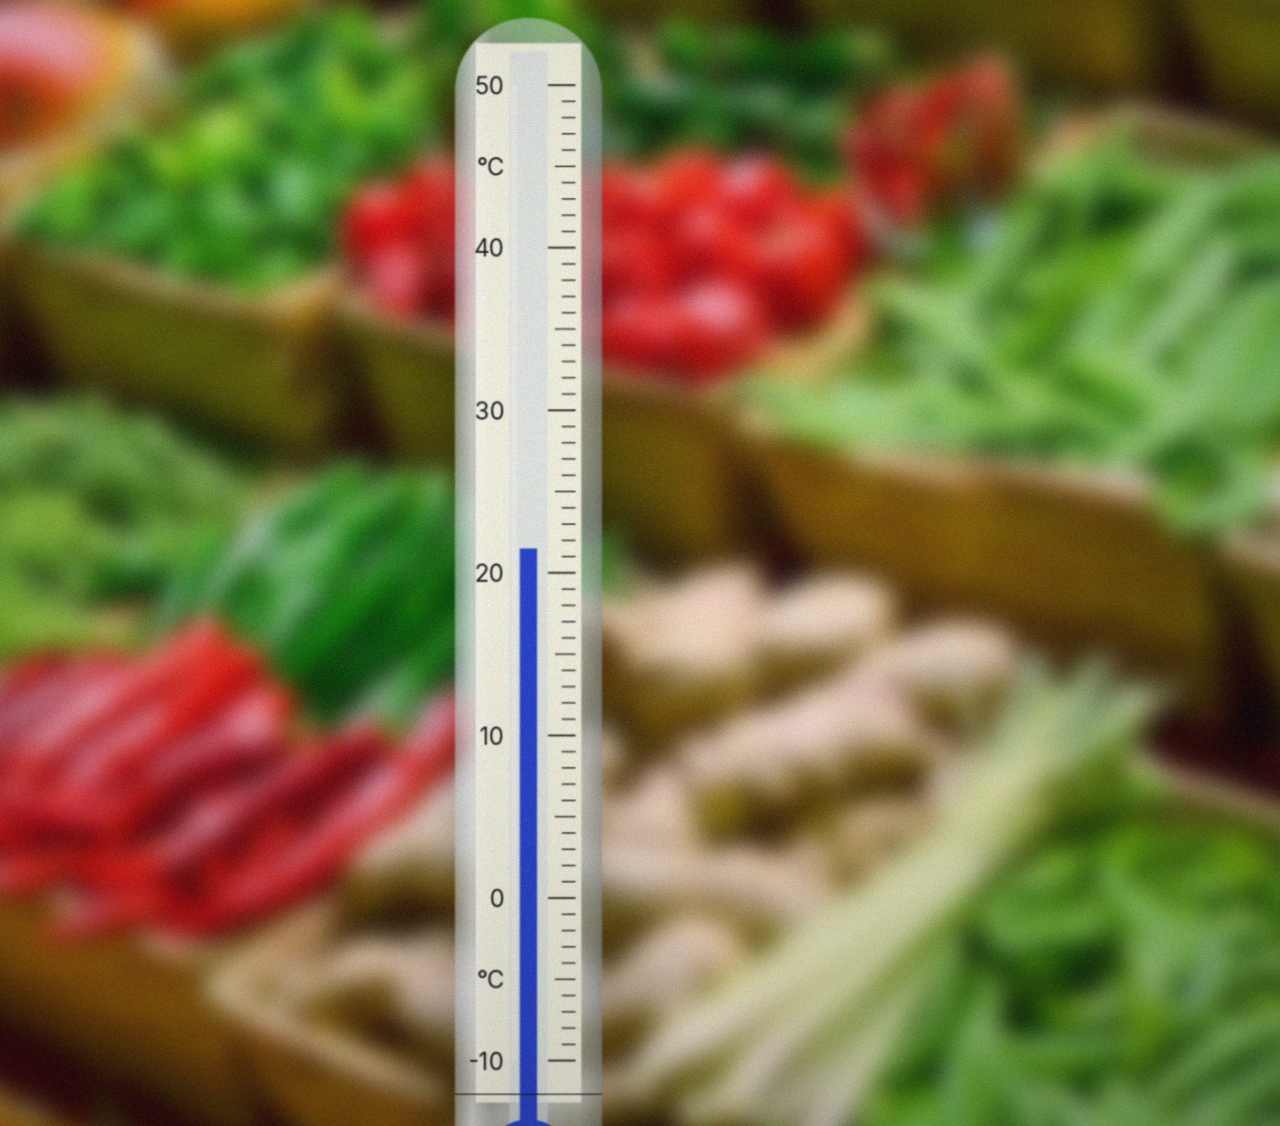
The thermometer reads 21.5
